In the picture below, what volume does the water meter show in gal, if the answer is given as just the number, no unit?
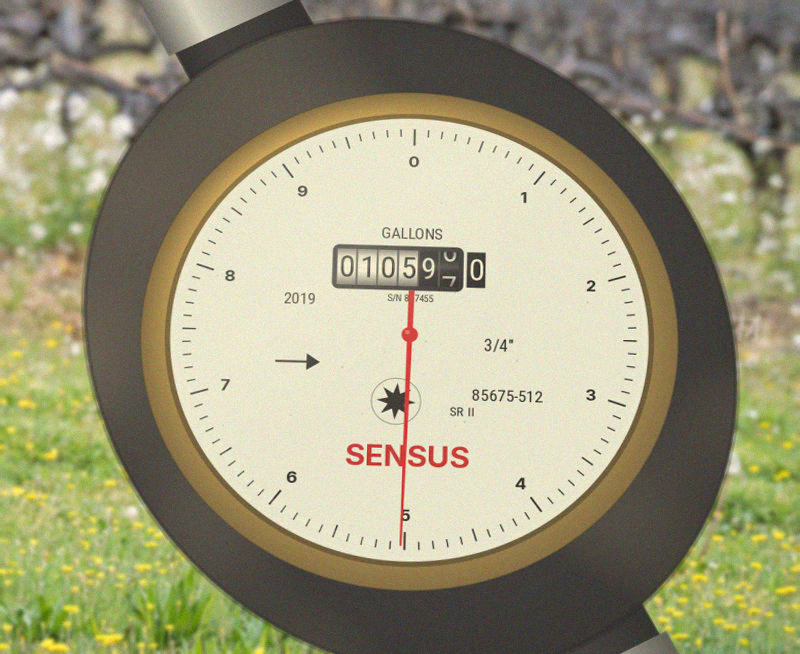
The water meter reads 105965.0
